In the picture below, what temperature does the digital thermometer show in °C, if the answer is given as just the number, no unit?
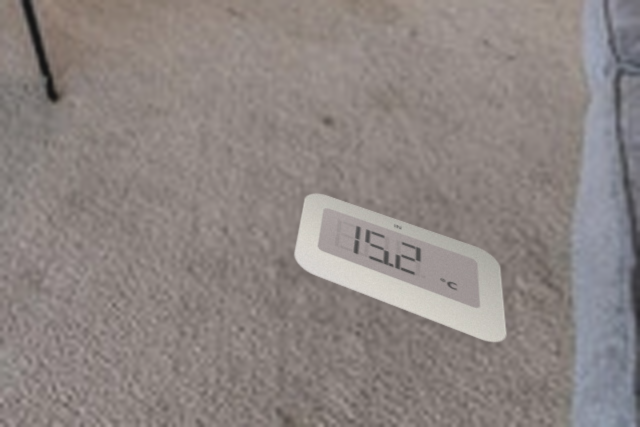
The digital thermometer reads 15.2
